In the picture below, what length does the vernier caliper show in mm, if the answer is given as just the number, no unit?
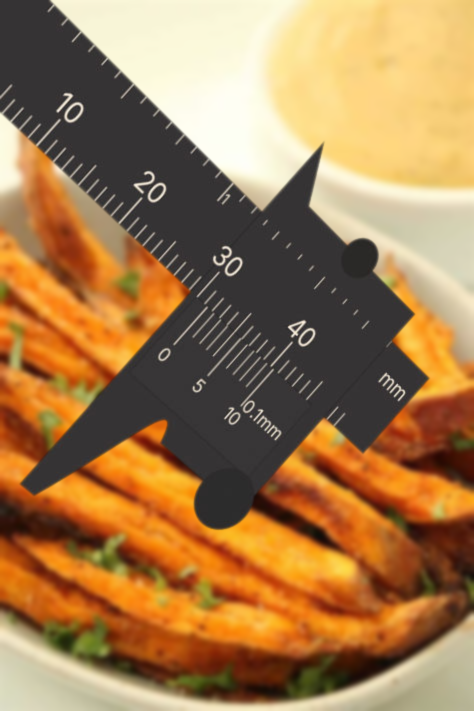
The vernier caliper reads 31.4
